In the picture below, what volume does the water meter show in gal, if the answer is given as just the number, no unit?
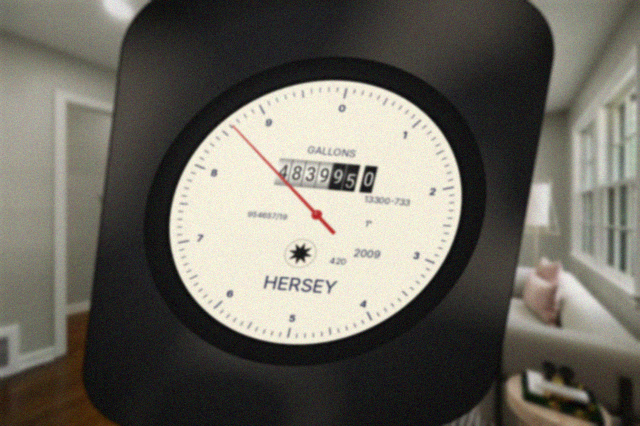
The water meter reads 4839948.6
